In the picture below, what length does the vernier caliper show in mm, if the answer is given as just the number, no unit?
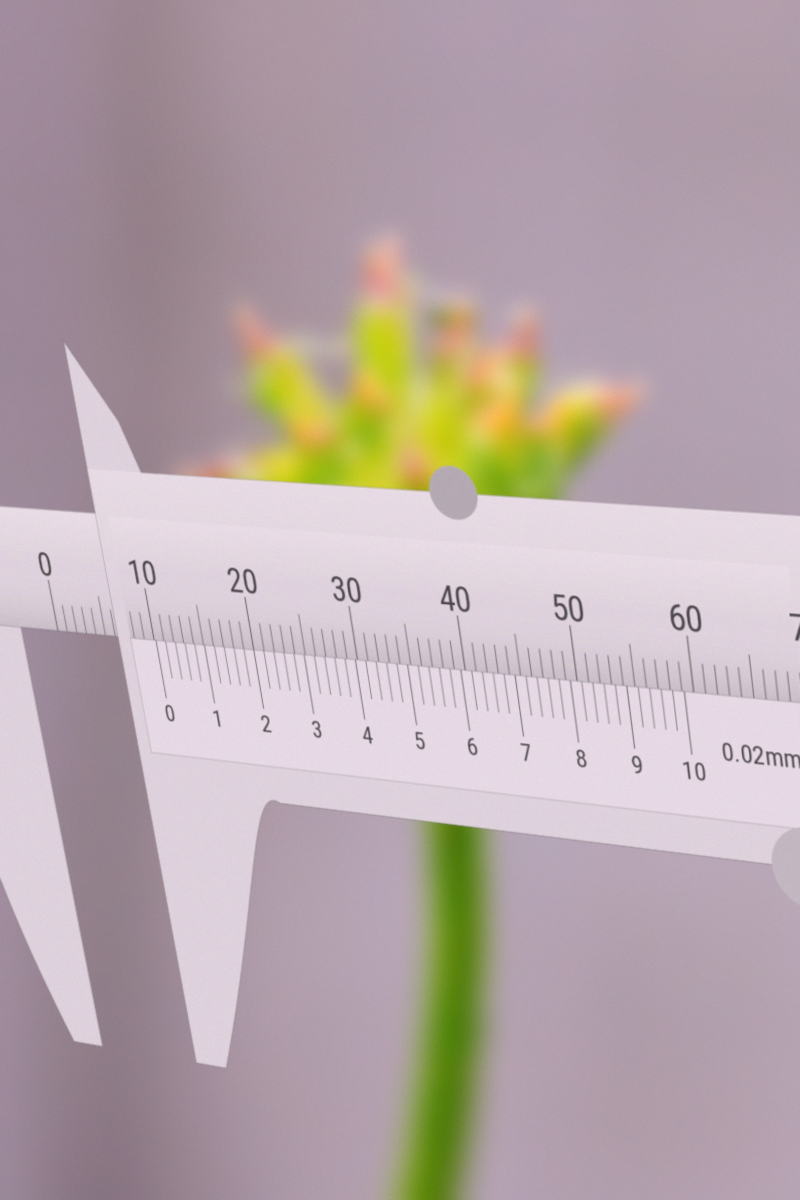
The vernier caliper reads 10.2
